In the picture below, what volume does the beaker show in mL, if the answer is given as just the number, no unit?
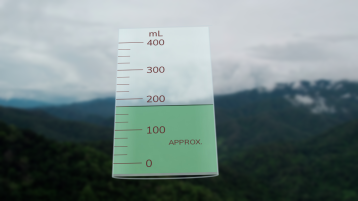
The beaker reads 175
